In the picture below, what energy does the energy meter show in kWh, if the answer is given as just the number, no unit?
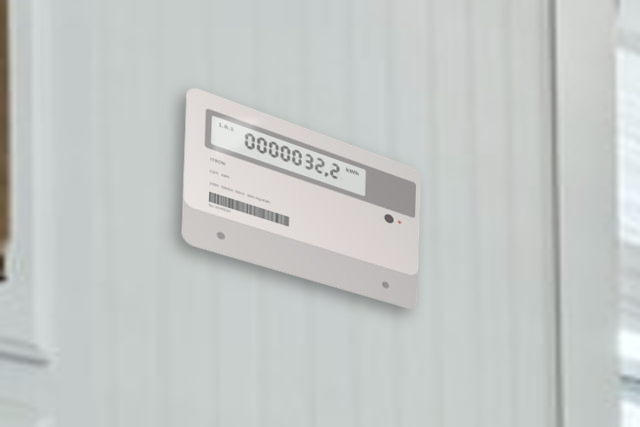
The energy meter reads 32.2
